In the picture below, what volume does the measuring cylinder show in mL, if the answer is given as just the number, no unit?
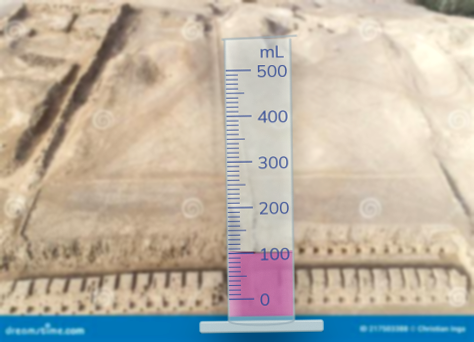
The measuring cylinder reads 100
